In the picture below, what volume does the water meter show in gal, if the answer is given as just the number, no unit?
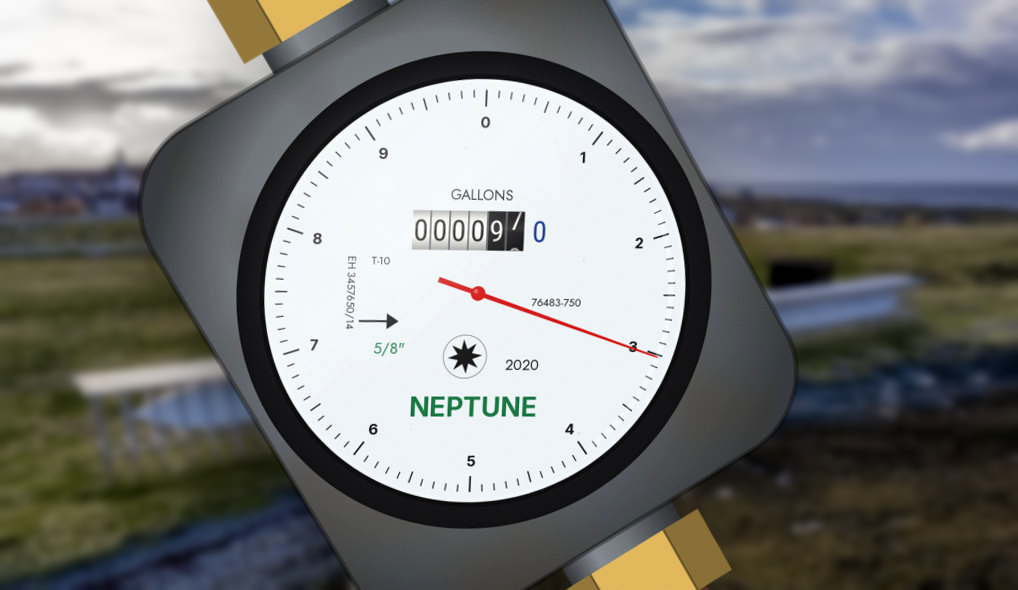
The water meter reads 973.0
